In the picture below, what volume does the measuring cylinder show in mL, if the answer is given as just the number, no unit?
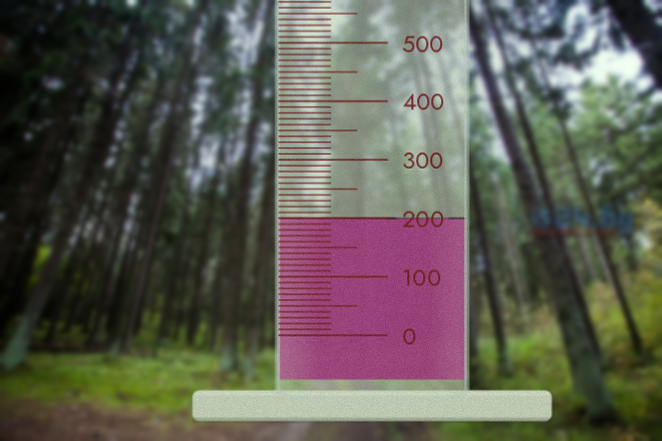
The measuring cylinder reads 200
